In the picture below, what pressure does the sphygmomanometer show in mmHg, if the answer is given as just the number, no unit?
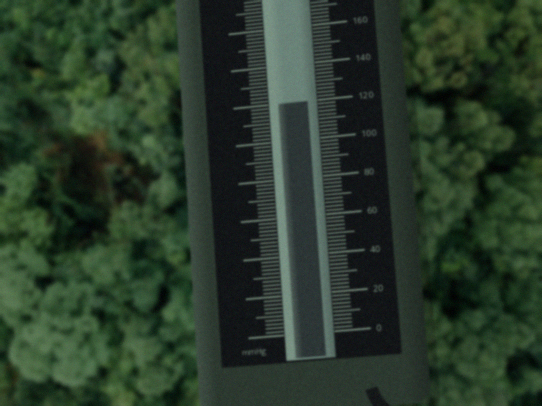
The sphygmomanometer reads 120
